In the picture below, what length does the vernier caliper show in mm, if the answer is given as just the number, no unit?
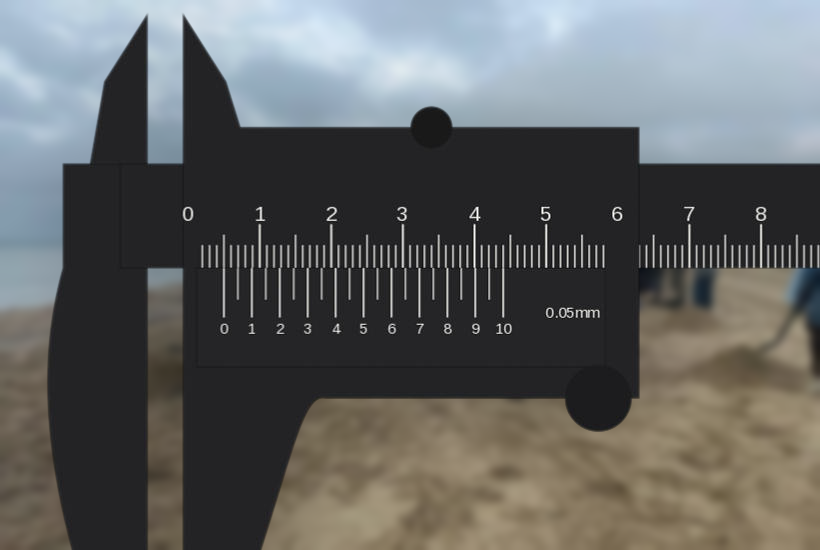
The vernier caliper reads 5.0
